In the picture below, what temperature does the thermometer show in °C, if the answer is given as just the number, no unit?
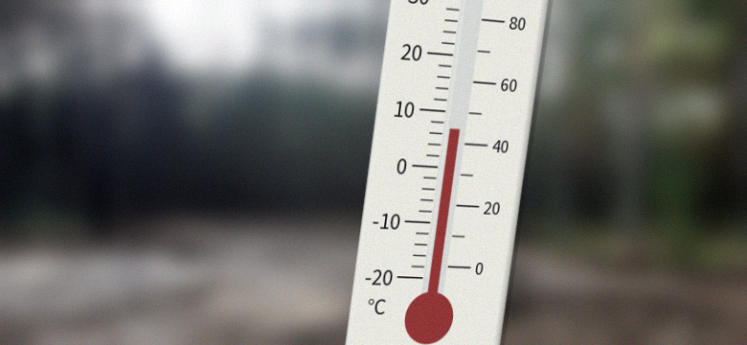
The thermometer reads 7
